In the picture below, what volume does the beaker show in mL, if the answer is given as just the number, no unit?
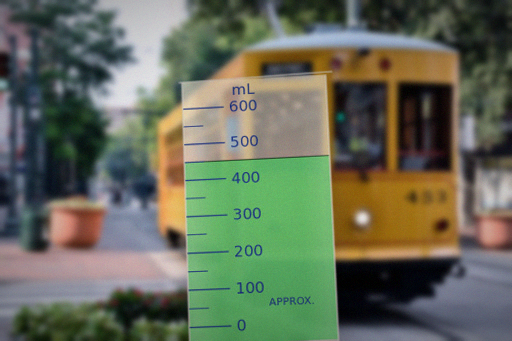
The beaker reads 450
